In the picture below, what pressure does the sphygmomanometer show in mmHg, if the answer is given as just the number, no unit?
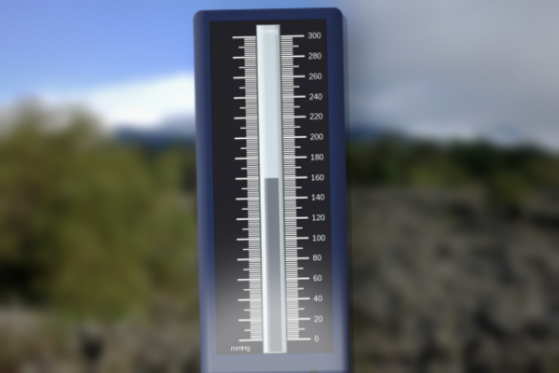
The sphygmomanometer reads 160
